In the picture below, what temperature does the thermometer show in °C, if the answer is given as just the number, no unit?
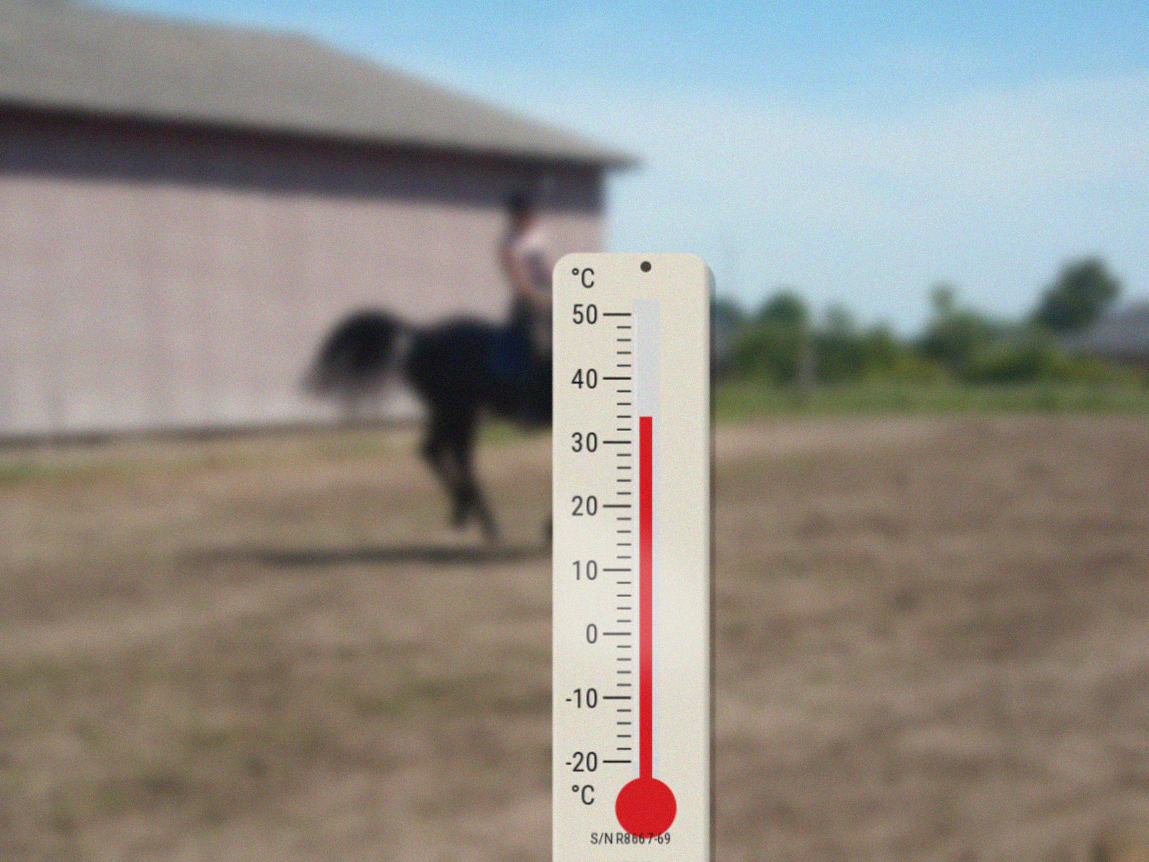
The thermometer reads 34
